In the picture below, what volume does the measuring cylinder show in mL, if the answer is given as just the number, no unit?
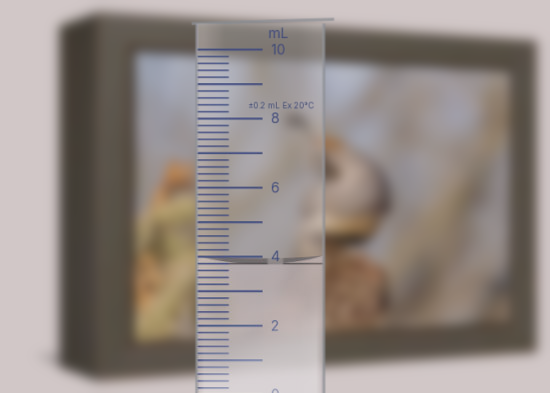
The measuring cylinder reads 3.8
